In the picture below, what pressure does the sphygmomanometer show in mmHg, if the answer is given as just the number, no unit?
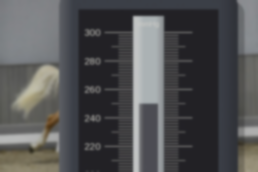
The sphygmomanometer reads 250
